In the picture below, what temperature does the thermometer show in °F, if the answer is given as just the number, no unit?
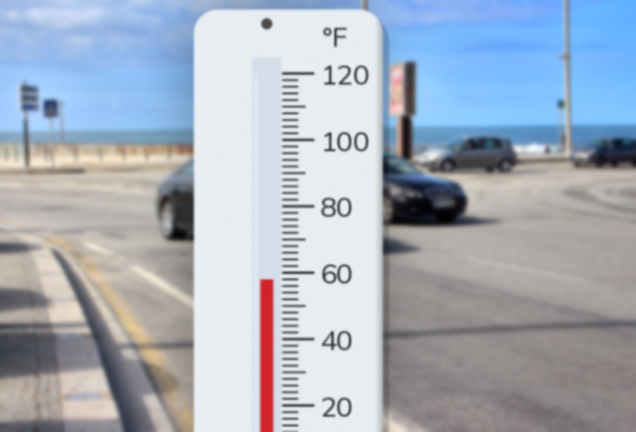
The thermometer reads 58
